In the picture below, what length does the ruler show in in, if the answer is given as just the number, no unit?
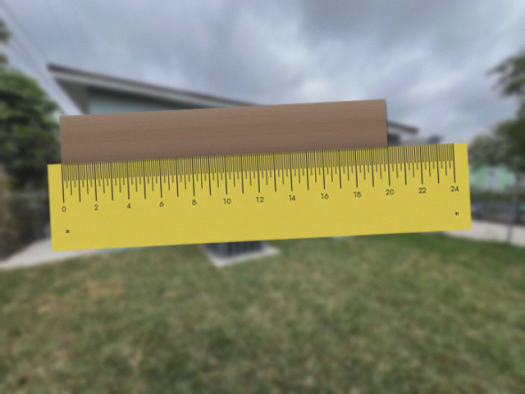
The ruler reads 20
